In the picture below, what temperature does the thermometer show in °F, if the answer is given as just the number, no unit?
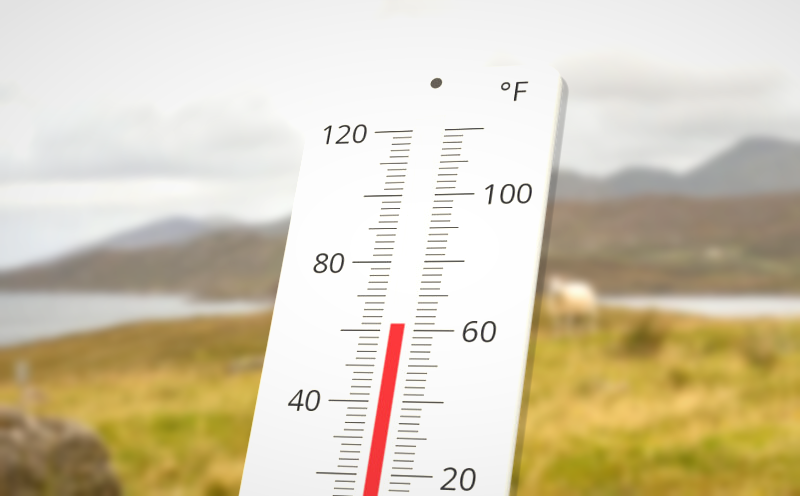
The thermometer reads 62
